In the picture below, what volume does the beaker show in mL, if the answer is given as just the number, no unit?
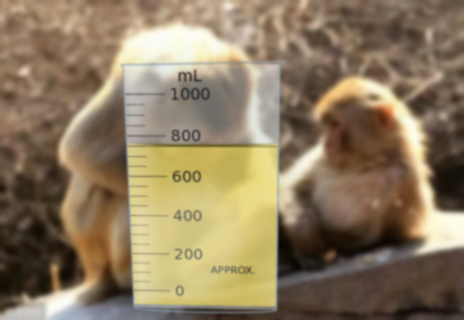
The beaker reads 750
